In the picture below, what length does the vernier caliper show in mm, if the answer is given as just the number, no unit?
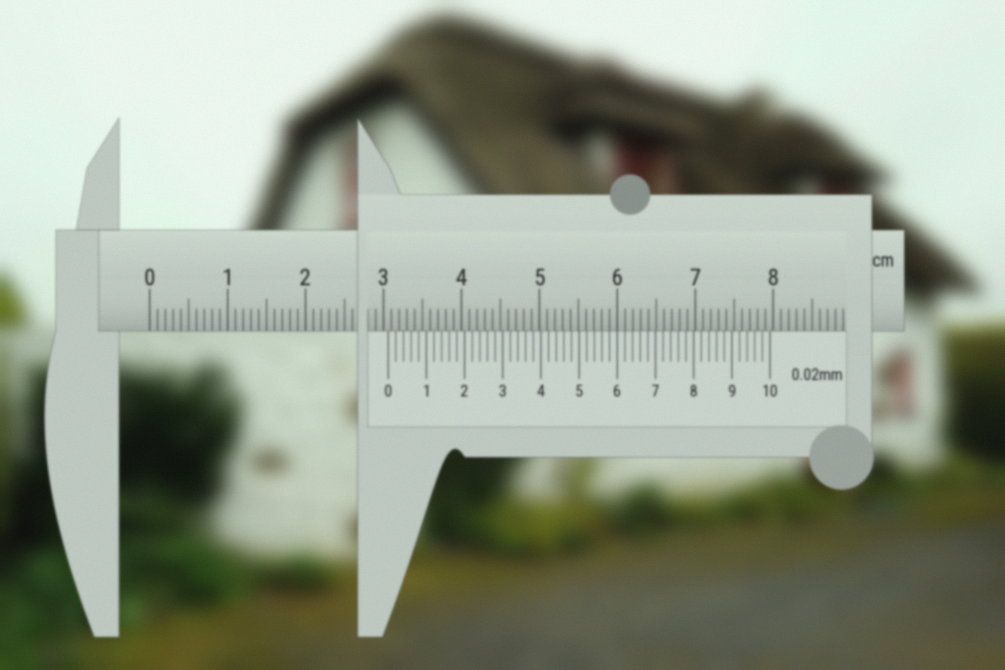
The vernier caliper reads 30.6
